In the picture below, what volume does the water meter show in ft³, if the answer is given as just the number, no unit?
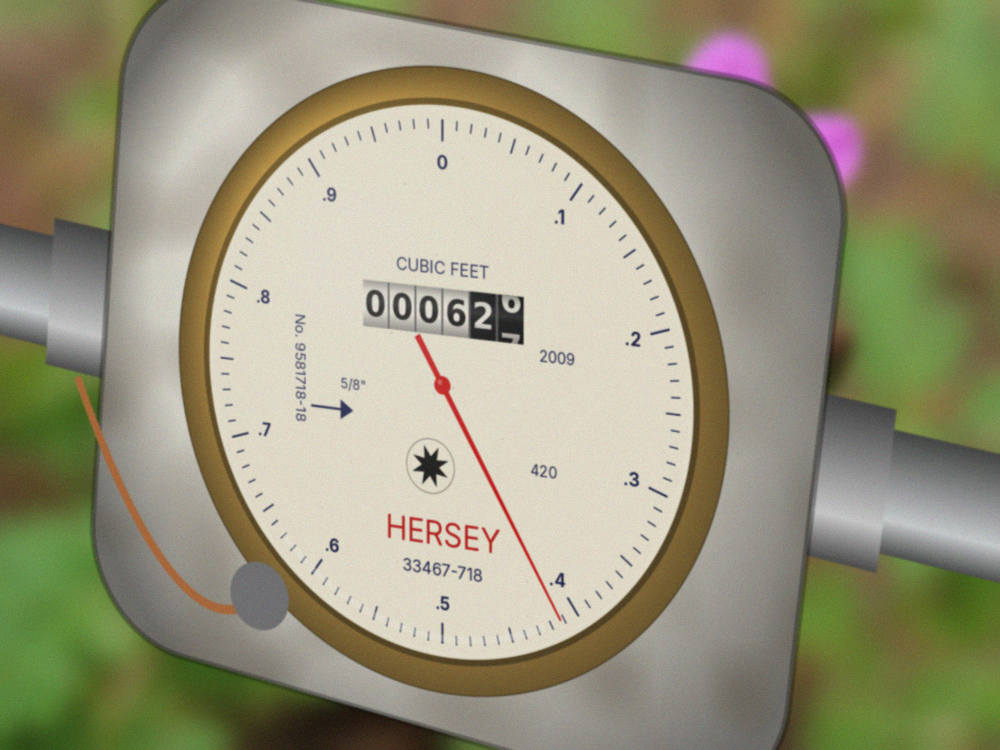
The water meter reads 626.41
